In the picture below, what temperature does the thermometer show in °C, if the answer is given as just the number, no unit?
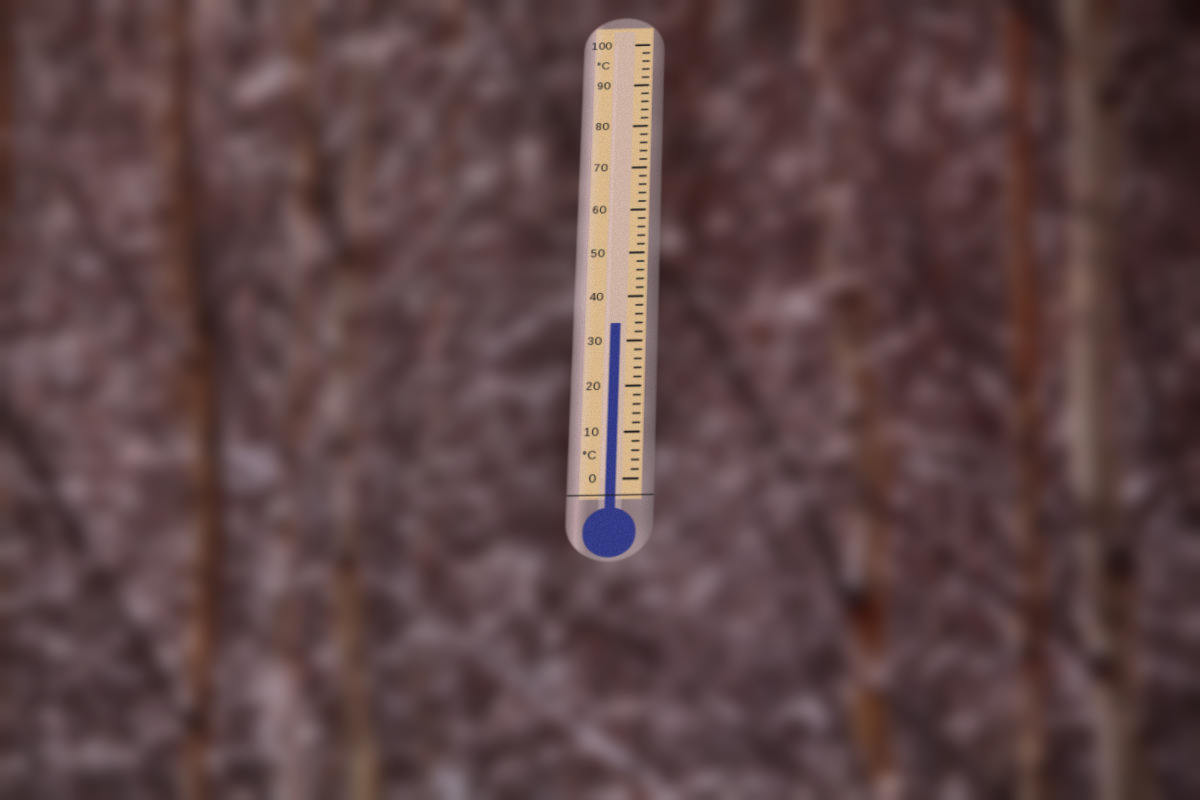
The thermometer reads 34
